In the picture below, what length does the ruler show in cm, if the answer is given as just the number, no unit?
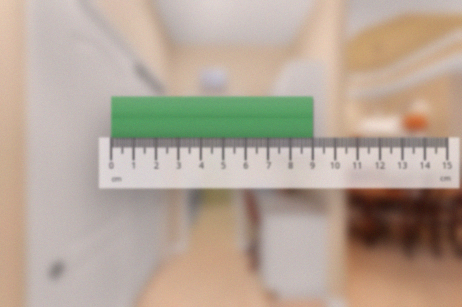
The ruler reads 9
